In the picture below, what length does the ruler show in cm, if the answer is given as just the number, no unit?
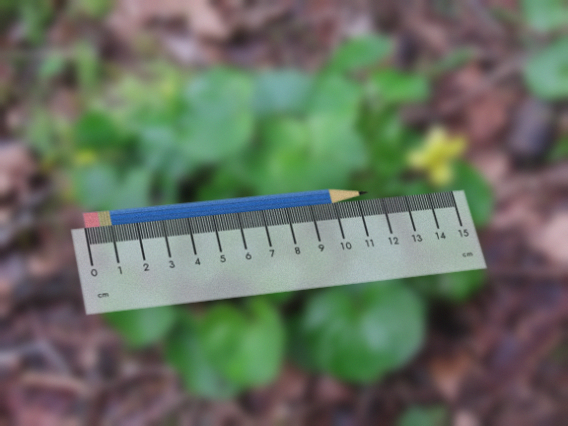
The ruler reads 11.5
